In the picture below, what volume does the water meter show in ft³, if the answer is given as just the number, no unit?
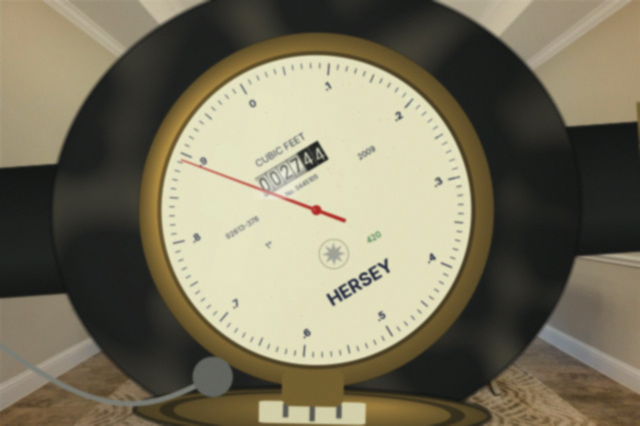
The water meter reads 2743.89
